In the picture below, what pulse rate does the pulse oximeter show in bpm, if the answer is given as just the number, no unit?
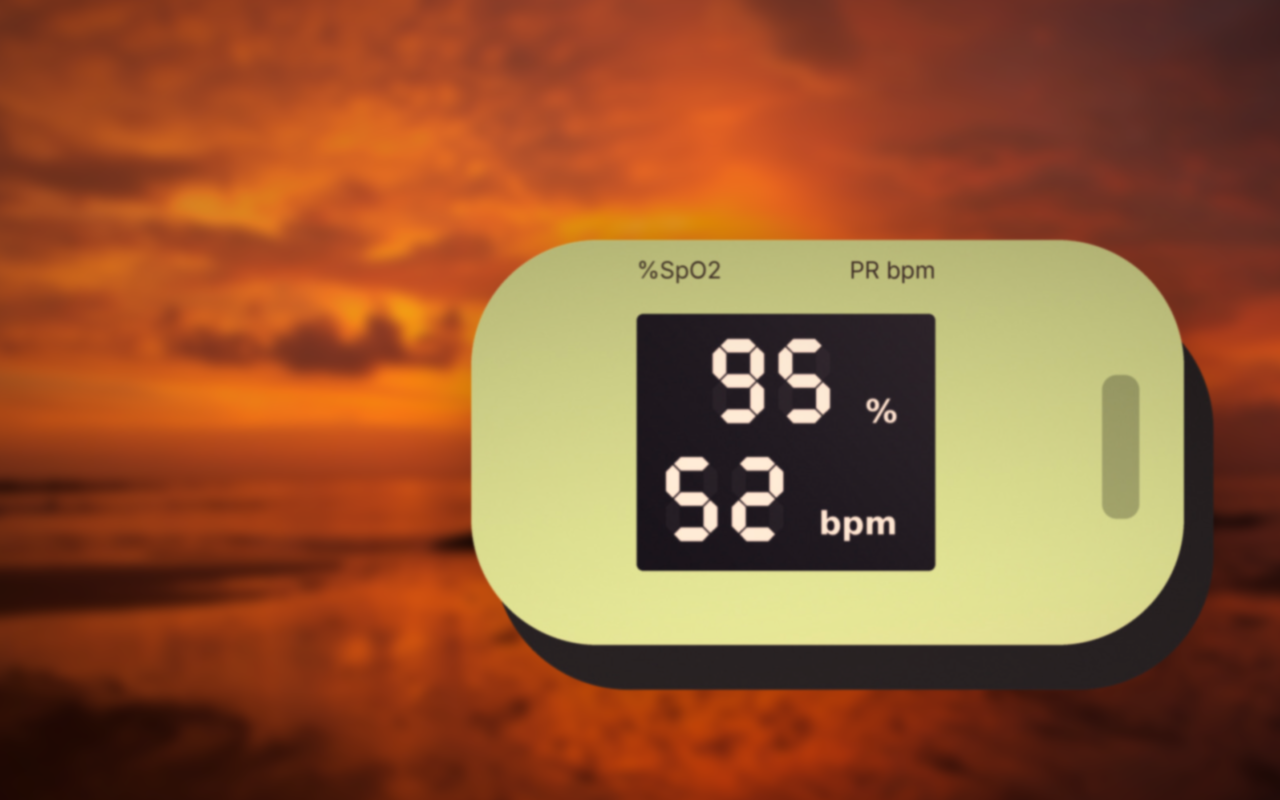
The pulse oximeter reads 52
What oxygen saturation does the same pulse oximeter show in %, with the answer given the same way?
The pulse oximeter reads 95
